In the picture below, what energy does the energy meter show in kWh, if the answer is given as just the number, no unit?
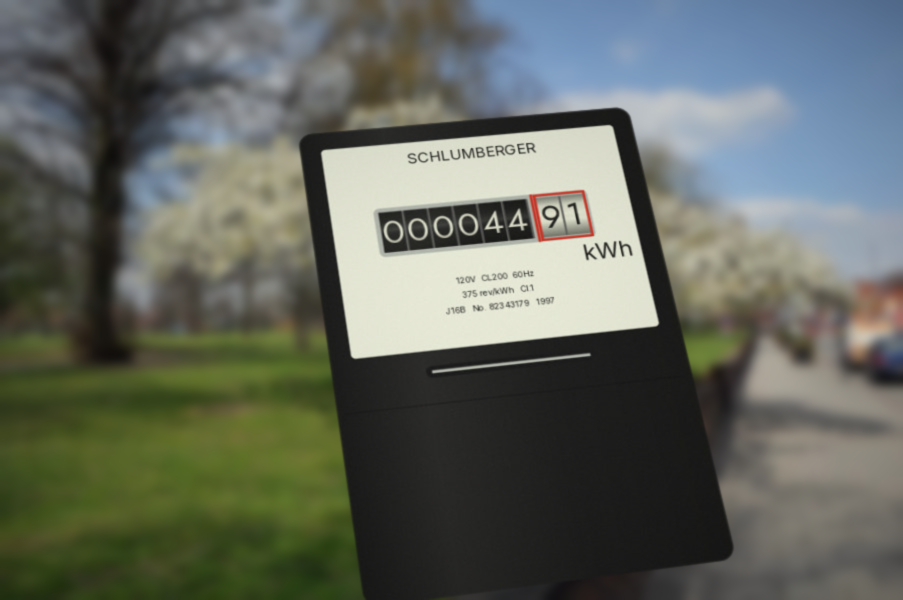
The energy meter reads 44.91
